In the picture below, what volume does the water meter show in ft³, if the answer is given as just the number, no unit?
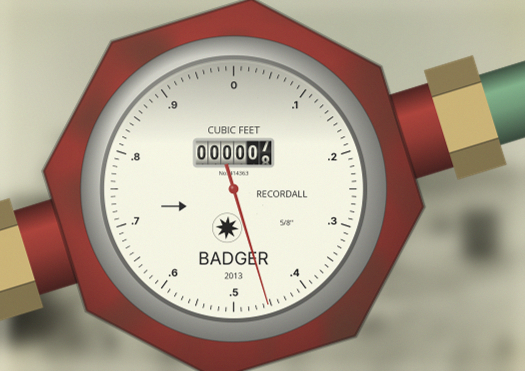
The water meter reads 7.45
